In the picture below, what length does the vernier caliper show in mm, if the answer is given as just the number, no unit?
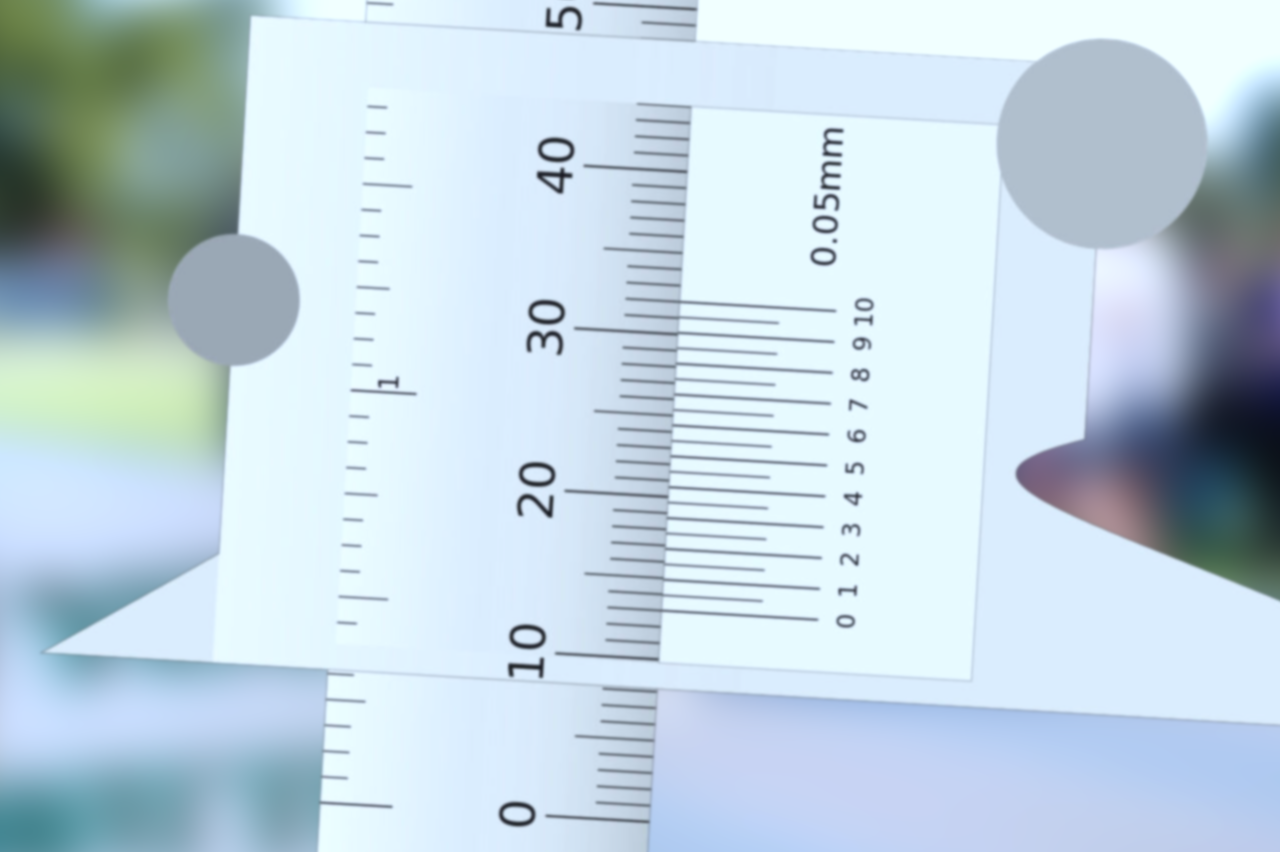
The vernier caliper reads 13.0
